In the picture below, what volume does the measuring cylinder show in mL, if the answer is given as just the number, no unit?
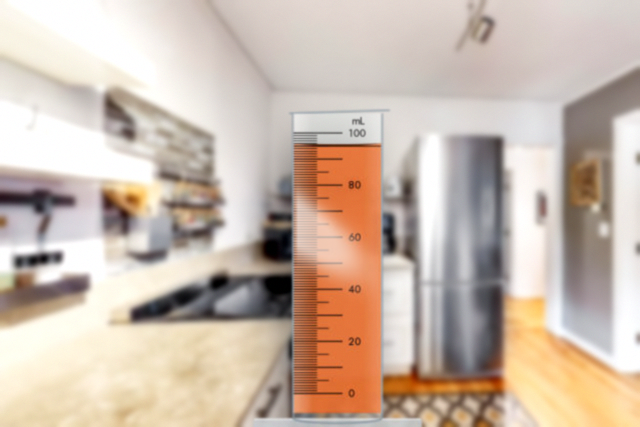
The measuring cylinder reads 95
